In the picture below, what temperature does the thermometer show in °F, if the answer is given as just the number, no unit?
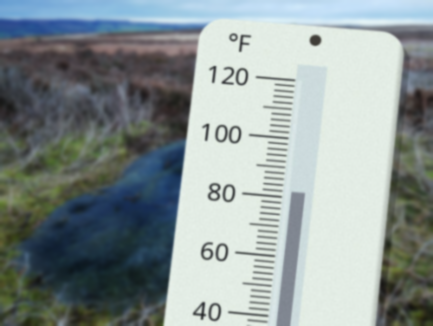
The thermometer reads 82
